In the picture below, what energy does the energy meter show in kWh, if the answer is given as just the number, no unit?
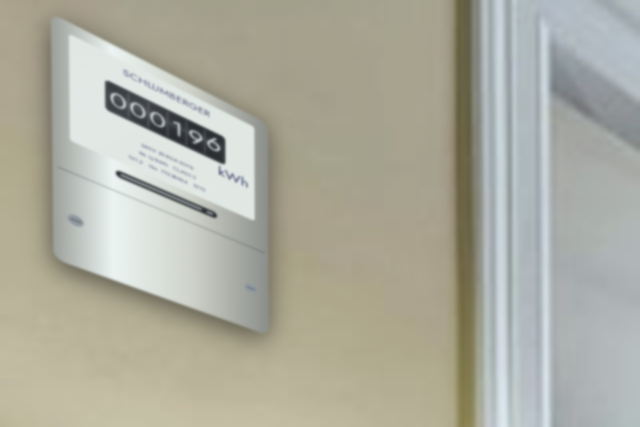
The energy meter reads 196
